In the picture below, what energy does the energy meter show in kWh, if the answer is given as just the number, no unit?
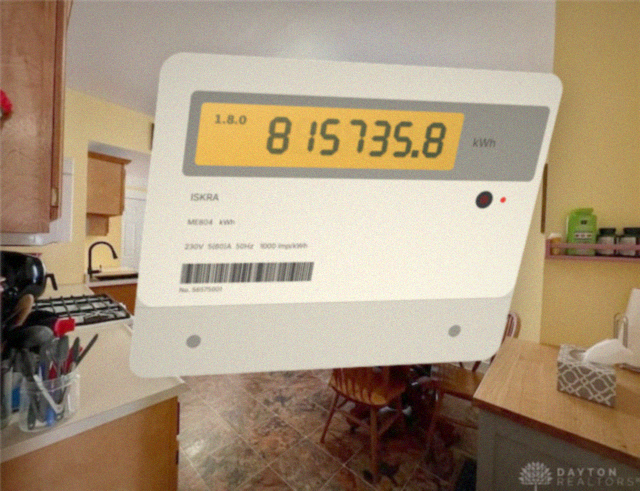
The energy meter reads 815735.8
